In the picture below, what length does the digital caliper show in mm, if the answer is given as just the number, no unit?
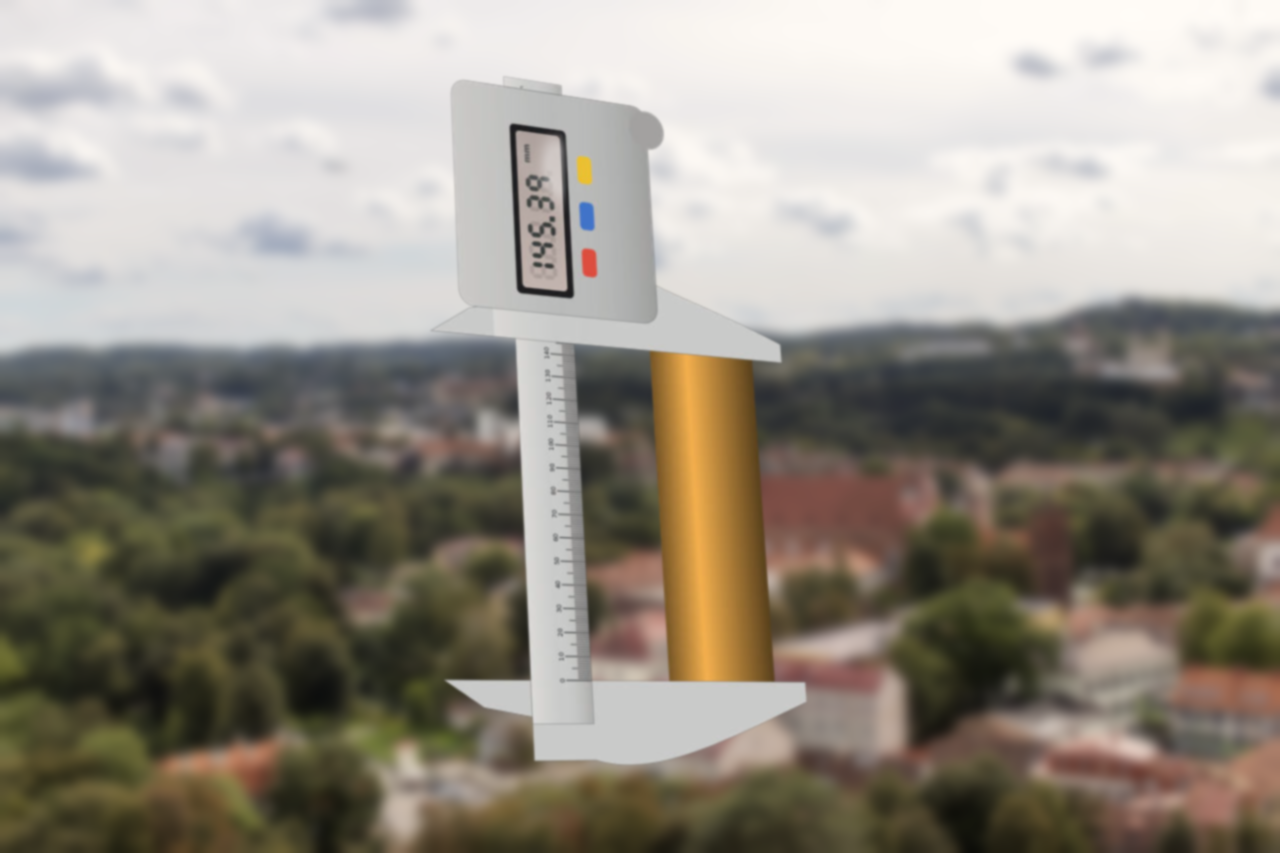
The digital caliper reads 145.39
